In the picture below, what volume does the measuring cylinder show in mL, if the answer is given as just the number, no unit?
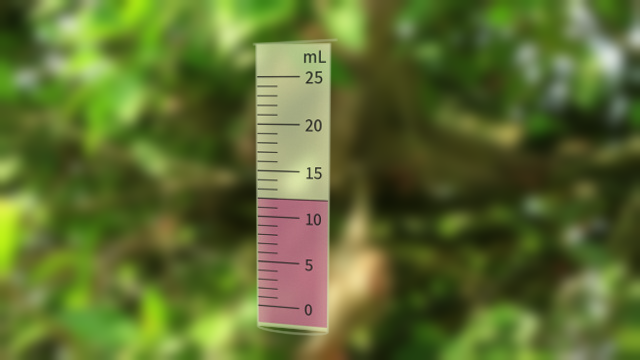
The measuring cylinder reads 12
